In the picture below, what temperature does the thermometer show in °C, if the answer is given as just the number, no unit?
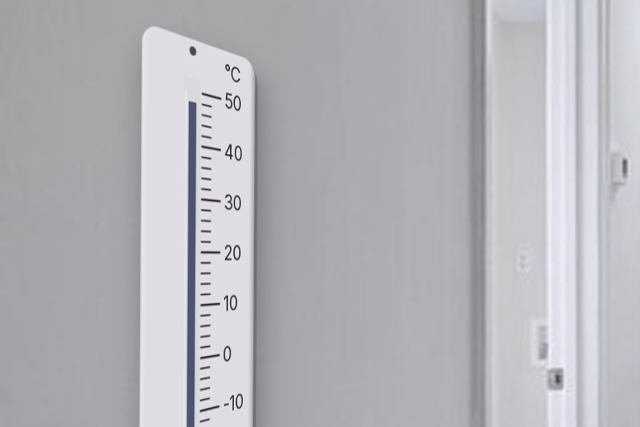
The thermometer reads 48
